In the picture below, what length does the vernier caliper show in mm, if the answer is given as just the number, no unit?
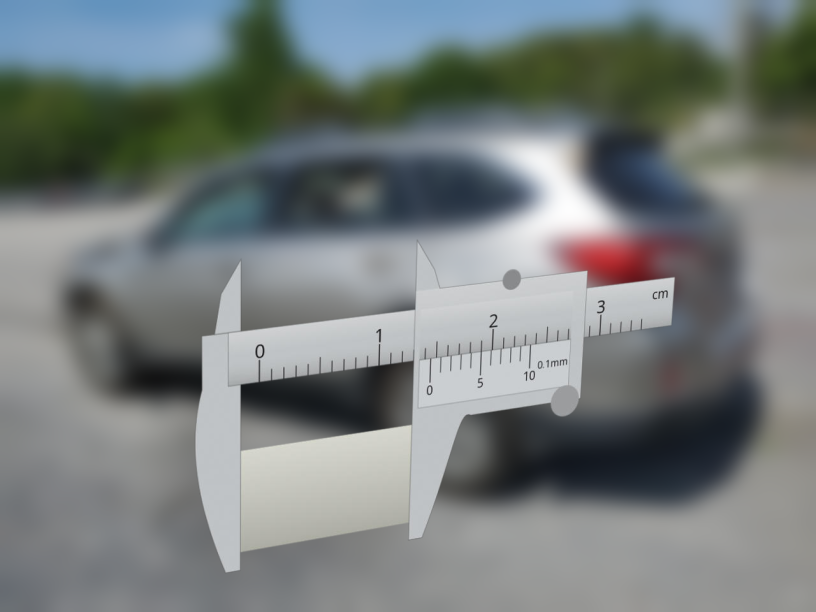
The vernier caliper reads 14.5
